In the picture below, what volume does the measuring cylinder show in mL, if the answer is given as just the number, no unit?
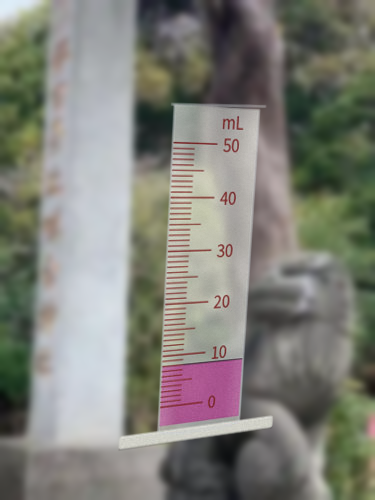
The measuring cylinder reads 8
